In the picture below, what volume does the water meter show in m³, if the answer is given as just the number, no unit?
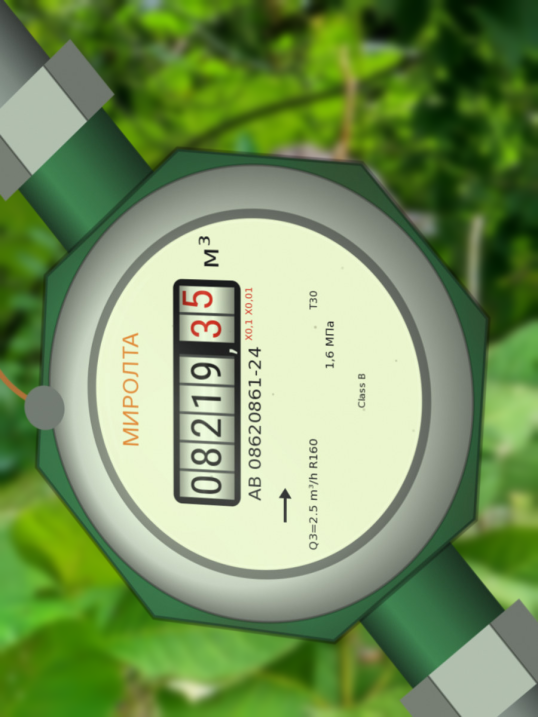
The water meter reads 8219.35
